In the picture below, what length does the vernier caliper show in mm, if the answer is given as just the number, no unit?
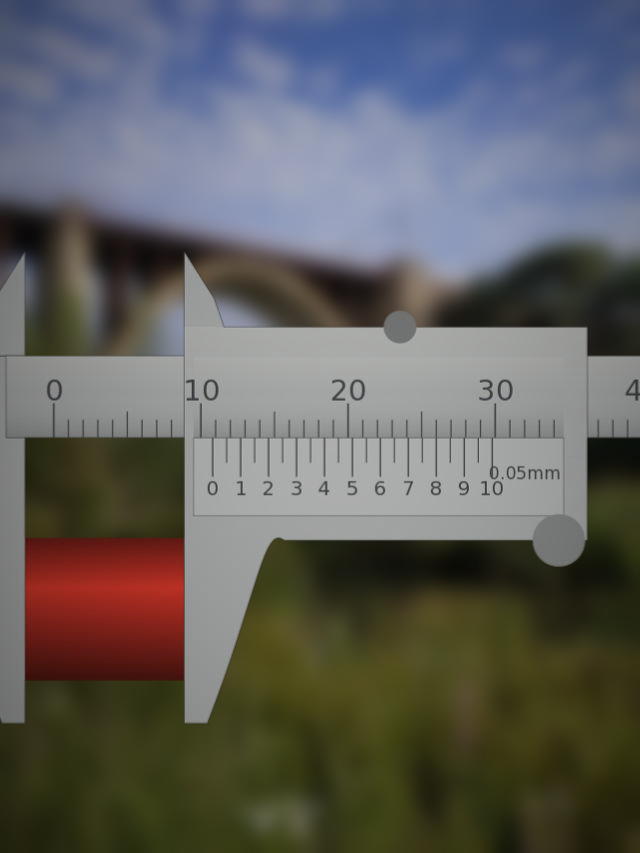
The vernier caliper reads 10.8
